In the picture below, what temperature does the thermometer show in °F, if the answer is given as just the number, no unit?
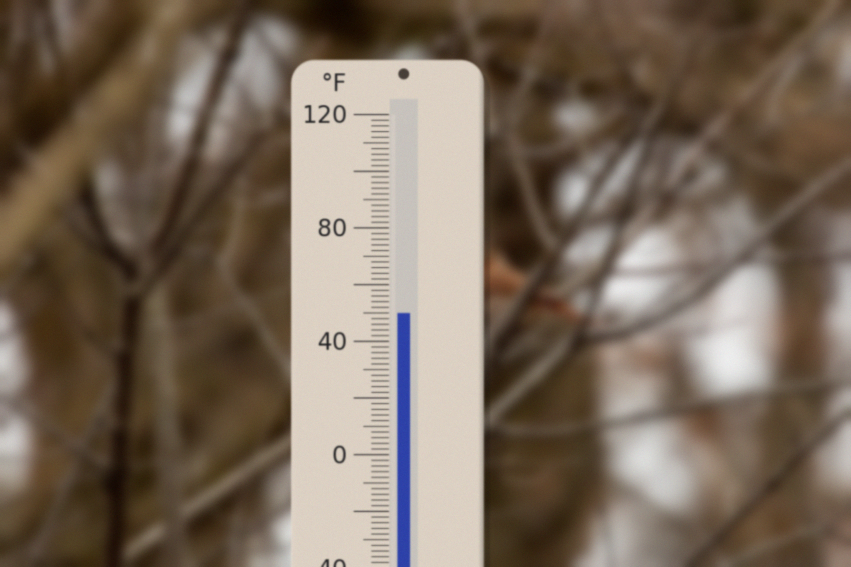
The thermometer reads 50
